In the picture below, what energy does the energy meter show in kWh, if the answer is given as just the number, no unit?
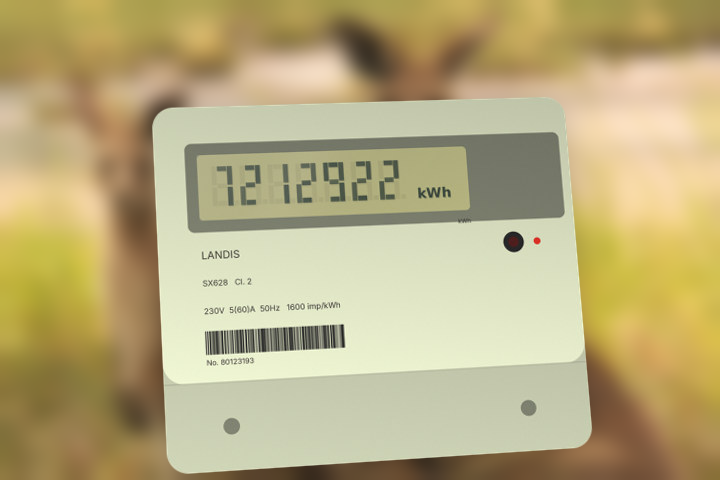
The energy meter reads 7212922
